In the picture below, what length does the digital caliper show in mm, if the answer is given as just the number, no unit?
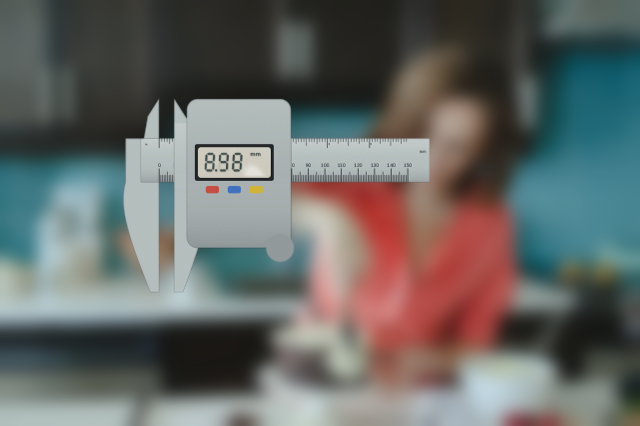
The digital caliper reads 8.98
